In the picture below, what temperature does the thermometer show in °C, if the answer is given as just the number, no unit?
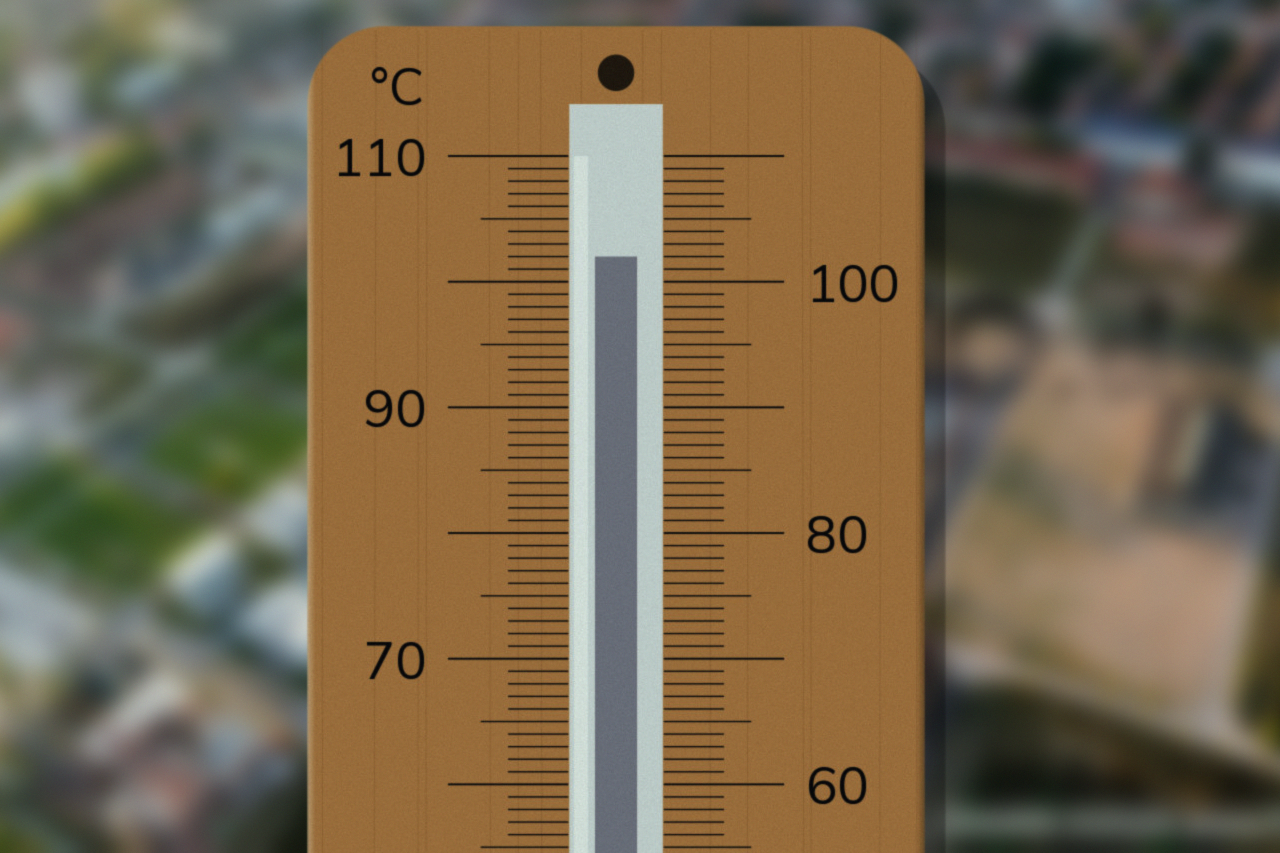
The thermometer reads 102
